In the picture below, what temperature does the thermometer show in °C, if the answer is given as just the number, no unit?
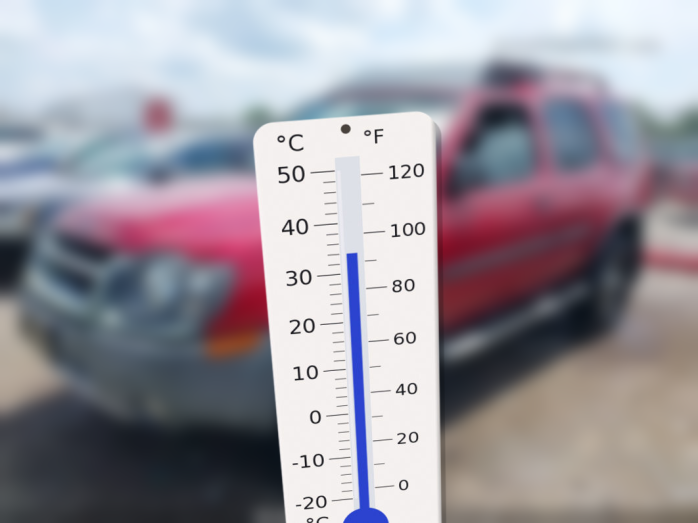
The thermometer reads 34
